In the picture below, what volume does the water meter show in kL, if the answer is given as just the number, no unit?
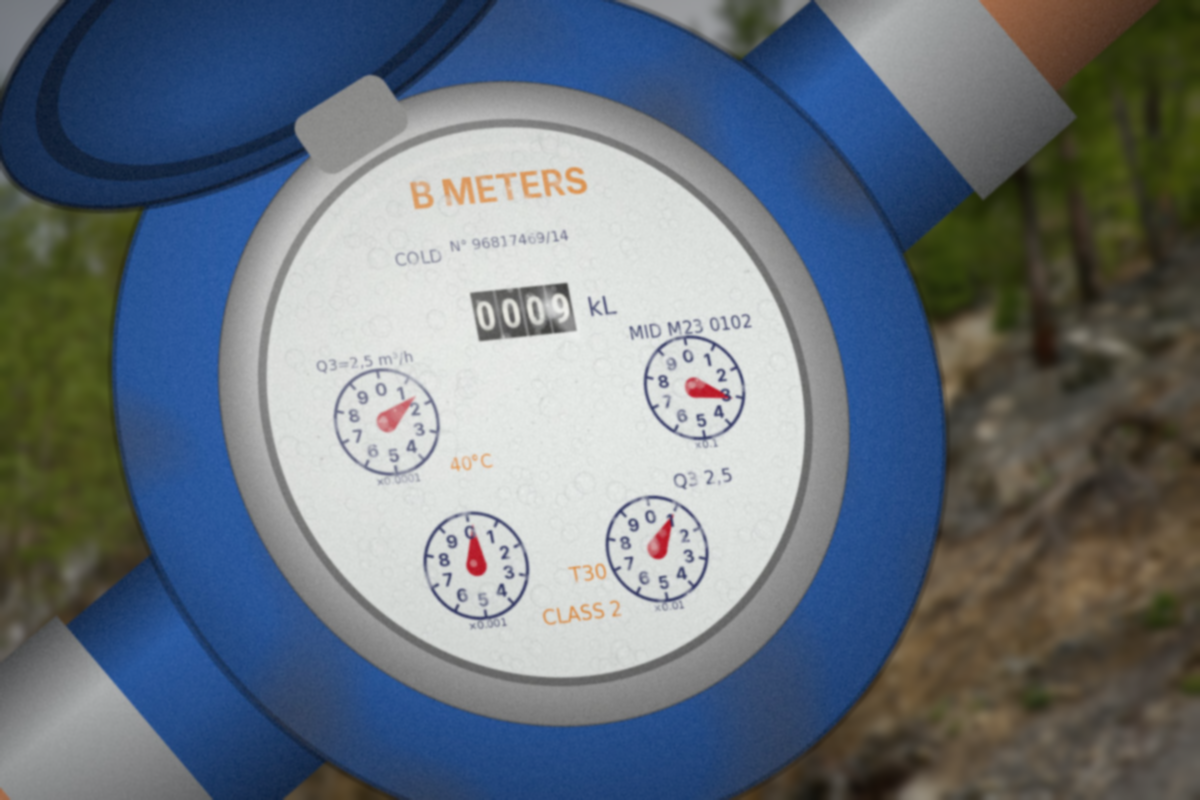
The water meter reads 9.3101
